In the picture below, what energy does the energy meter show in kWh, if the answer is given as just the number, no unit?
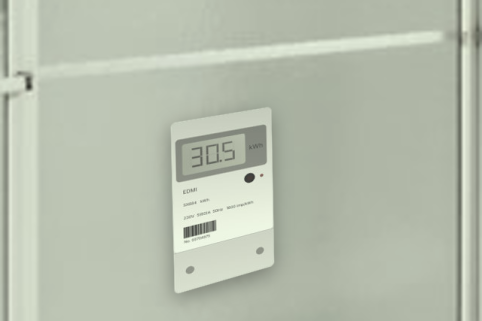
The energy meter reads 30.5
